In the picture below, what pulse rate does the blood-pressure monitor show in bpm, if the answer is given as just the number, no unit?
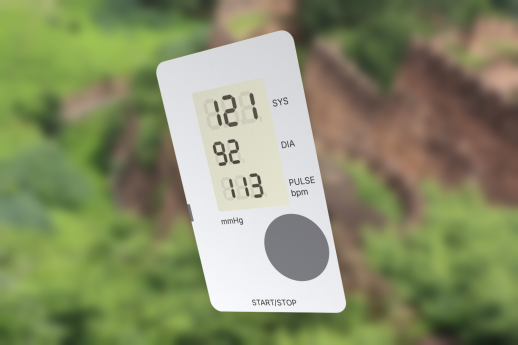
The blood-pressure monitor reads 113
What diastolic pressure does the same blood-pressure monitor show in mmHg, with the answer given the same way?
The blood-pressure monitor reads 92
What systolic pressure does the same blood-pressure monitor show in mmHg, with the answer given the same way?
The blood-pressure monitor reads 121
